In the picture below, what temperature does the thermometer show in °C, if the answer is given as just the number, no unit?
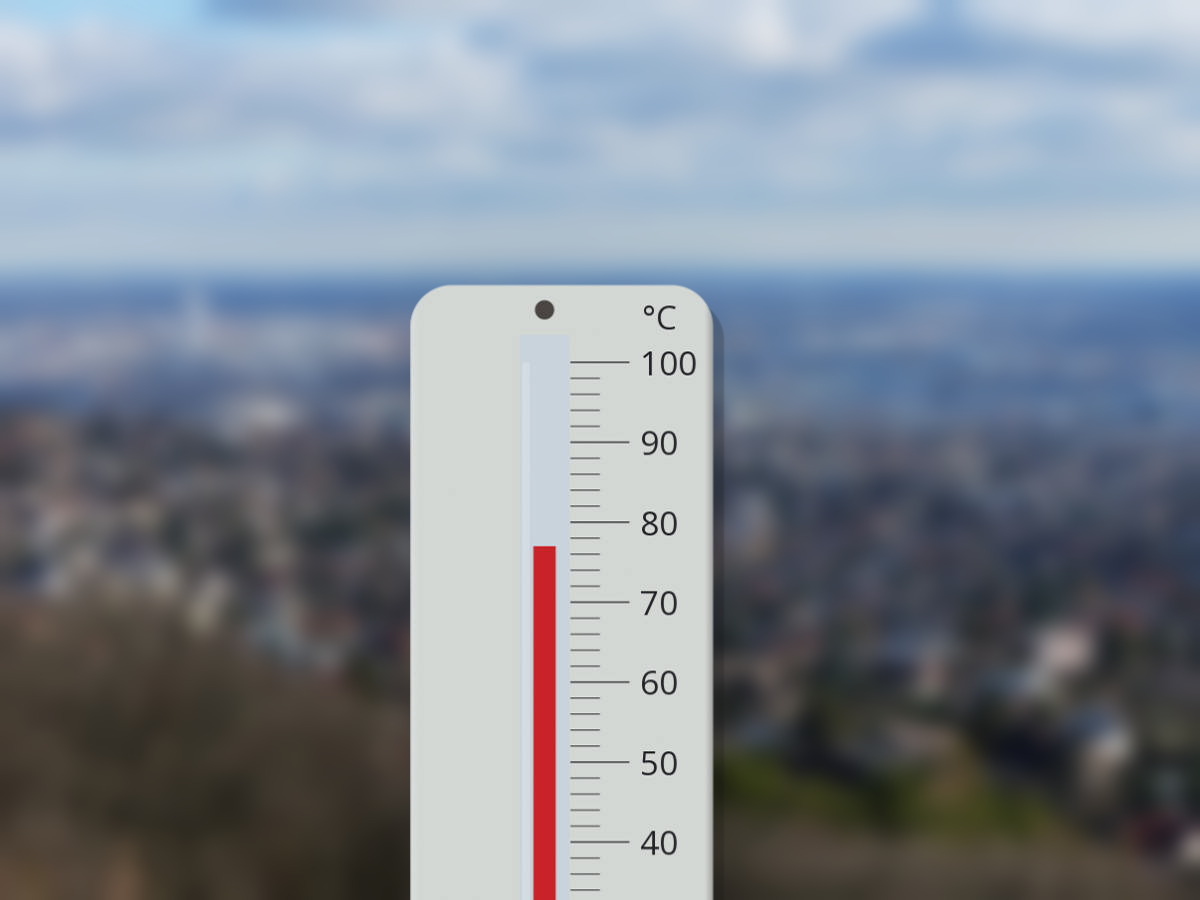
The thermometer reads 77
